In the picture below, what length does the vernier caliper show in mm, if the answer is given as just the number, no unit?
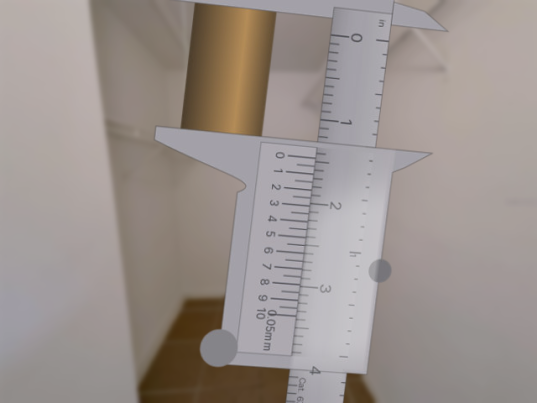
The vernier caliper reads 14.6
